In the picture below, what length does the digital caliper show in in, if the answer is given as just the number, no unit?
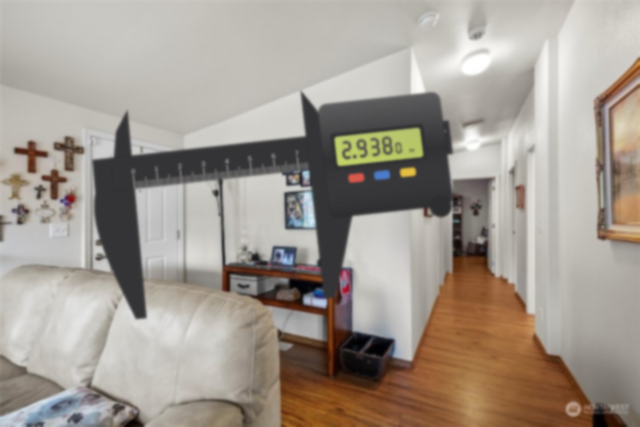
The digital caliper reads 2.9380
